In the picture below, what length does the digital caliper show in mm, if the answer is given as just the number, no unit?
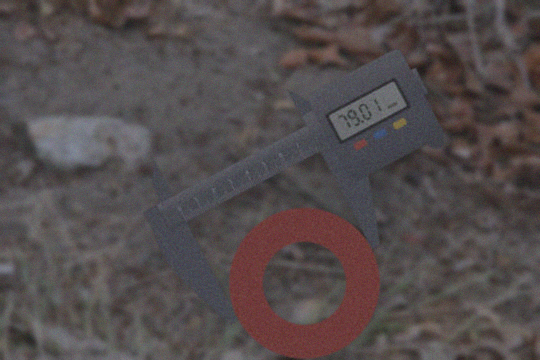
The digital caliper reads 79.01
